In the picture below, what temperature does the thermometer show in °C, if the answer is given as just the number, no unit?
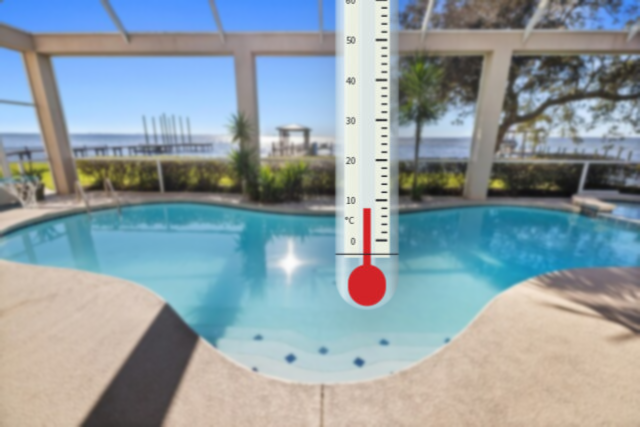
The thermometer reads 8
